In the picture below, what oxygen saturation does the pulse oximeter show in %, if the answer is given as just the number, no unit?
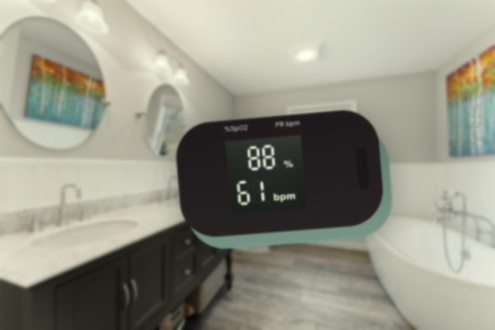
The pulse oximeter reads 88
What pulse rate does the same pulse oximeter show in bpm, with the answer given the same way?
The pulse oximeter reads 61
